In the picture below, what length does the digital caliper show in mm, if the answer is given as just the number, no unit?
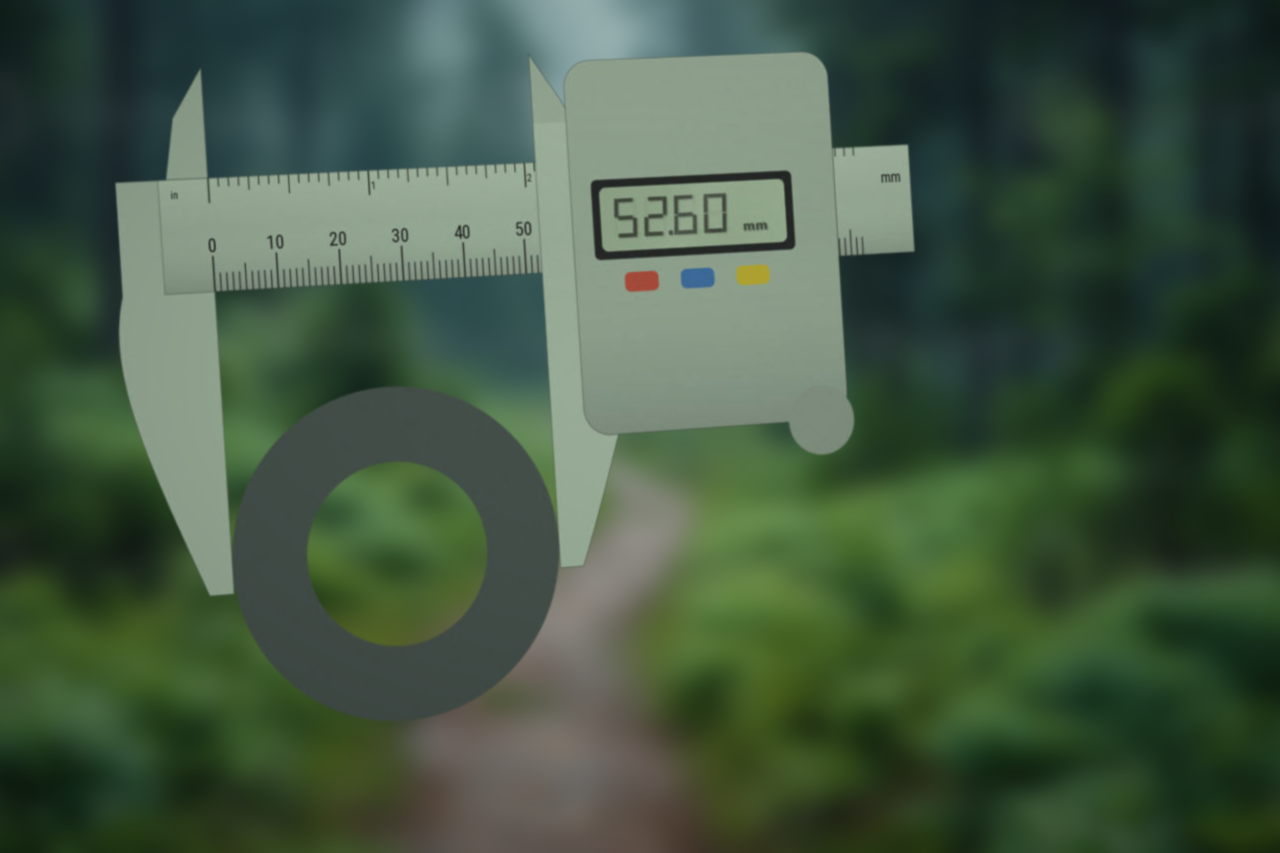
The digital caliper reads 52.60
